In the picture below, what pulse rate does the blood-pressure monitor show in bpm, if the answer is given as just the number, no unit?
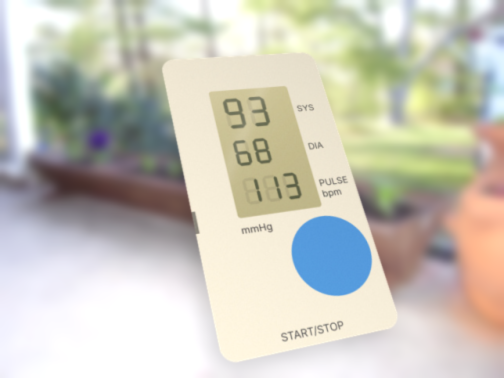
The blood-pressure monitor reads 113
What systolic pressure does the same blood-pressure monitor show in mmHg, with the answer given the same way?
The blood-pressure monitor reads 93
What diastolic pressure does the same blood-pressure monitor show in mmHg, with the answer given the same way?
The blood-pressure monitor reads 68
